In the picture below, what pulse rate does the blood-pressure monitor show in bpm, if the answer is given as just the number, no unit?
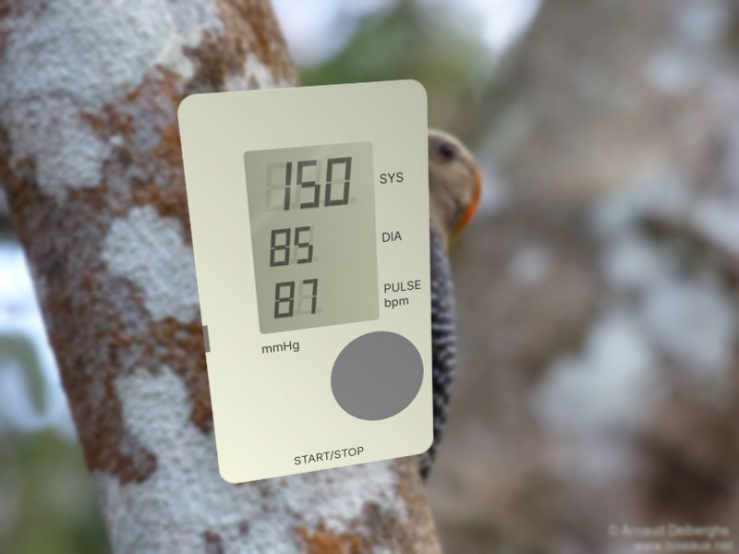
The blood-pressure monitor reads 87
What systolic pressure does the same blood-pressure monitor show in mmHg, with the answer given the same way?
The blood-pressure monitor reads 150
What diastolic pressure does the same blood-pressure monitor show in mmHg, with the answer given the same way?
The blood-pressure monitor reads 85
